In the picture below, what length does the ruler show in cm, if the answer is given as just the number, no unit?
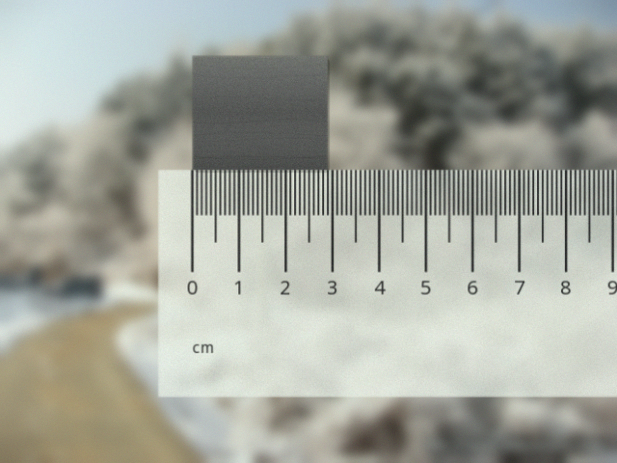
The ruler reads 2.9
